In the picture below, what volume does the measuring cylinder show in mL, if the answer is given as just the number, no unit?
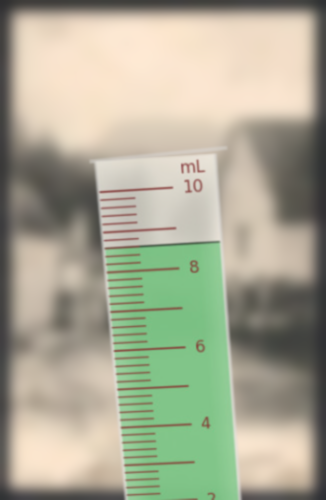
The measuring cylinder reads 8.6
